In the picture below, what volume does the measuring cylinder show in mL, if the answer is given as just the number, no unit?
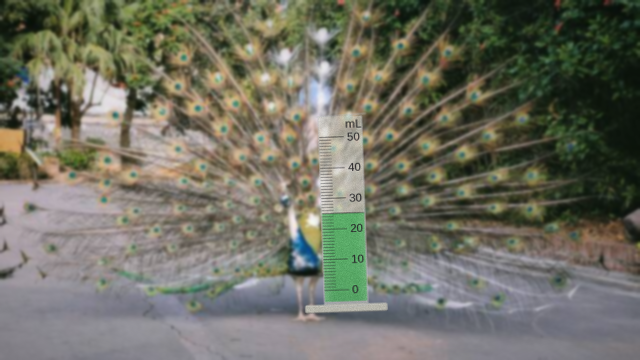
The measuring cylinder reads 25
